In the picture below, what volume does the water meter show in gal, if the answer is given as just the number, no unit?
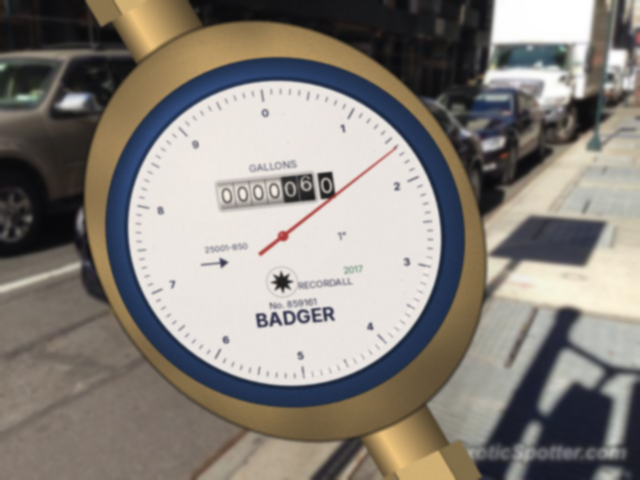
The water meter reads 61.6
